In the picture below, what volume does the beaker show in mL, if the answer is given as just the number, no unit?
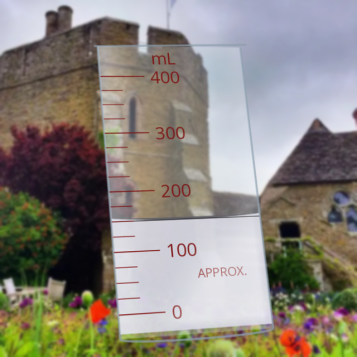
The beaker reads 150
